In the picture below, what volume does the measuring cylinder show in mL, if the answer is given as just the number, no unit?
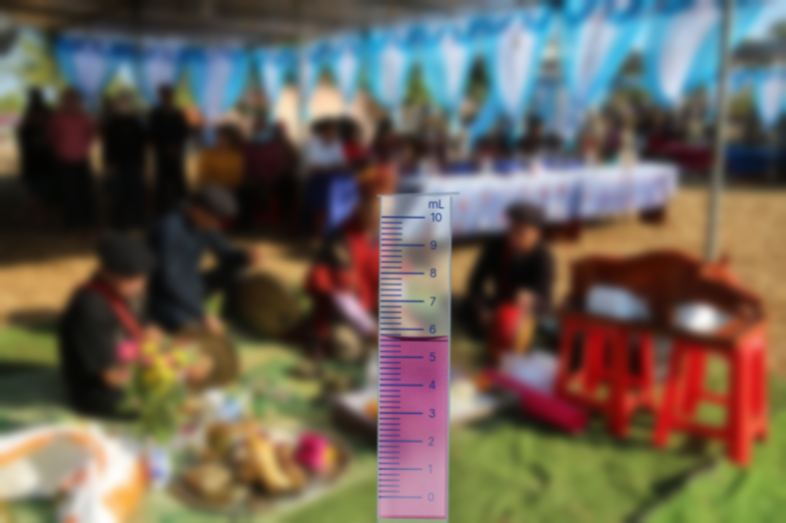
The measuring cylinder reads 5.6
